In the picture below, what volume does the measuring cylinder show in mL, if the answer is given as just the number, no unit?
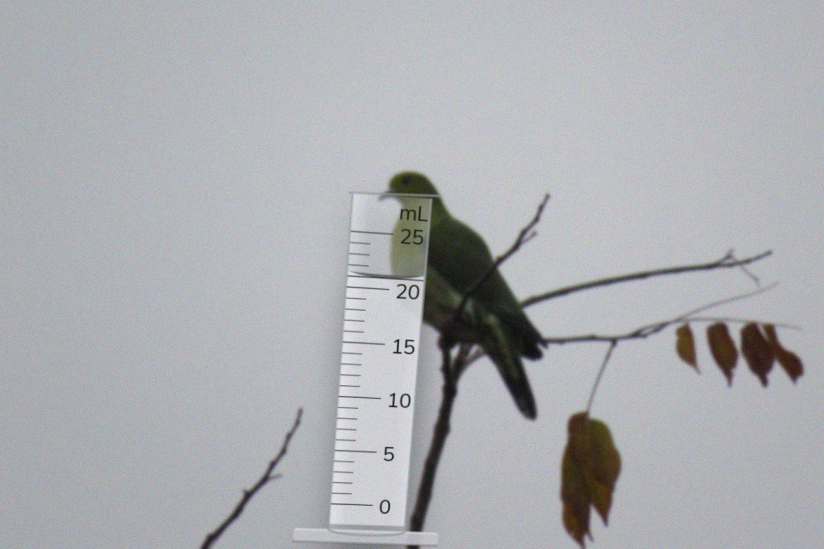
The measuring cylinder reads 21
